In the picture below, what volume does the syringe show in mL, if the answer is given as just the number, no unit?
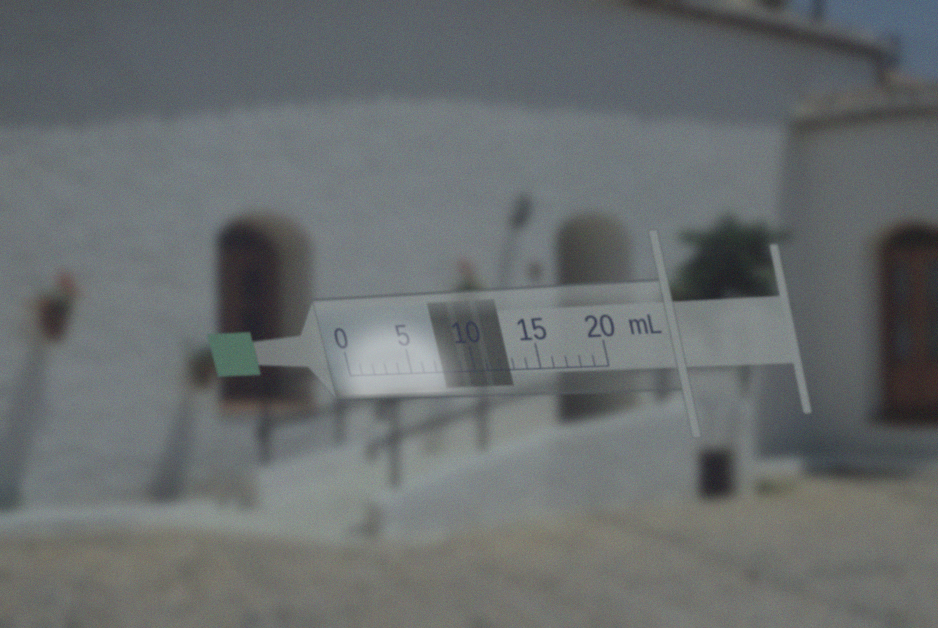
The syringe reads 7.5
